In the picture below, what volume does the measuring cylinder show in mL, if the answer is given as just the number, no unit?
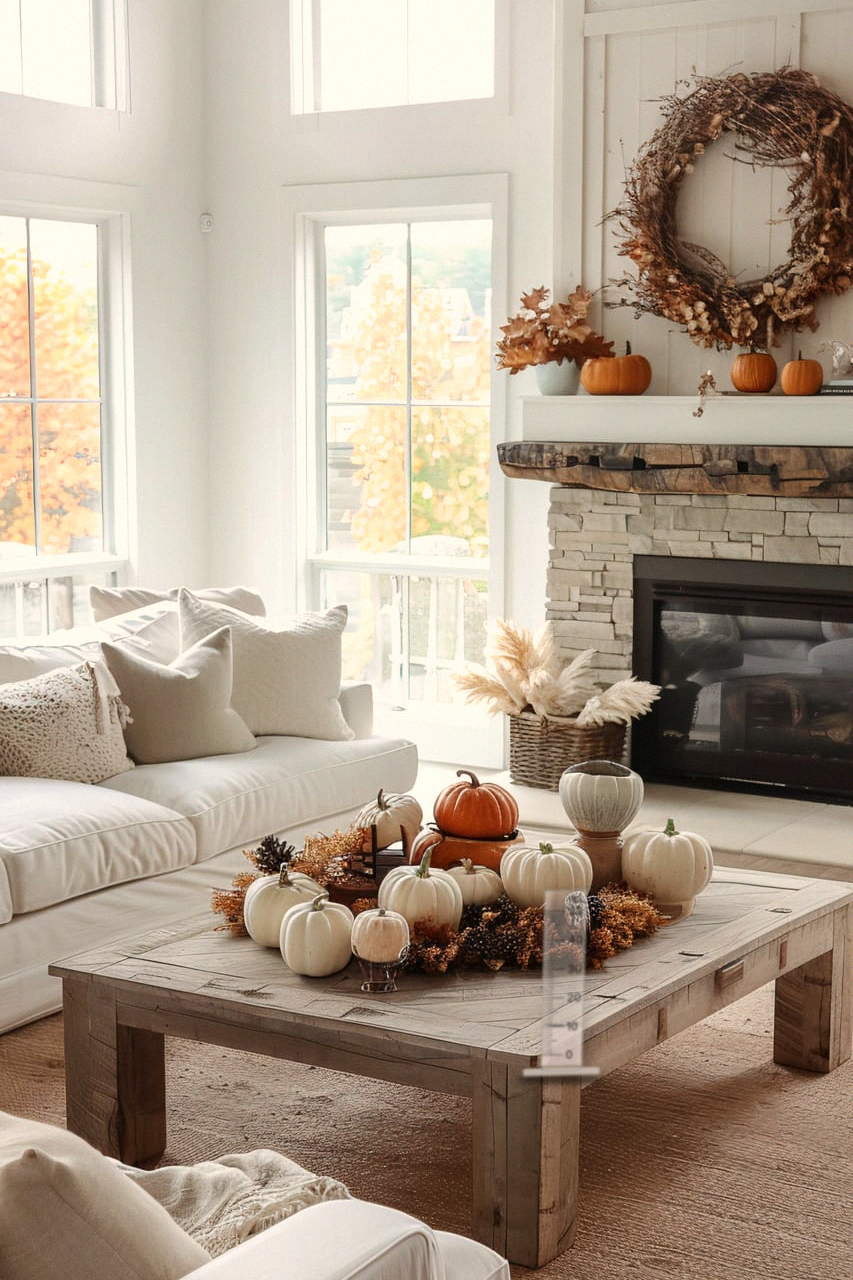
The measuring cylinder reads 10
